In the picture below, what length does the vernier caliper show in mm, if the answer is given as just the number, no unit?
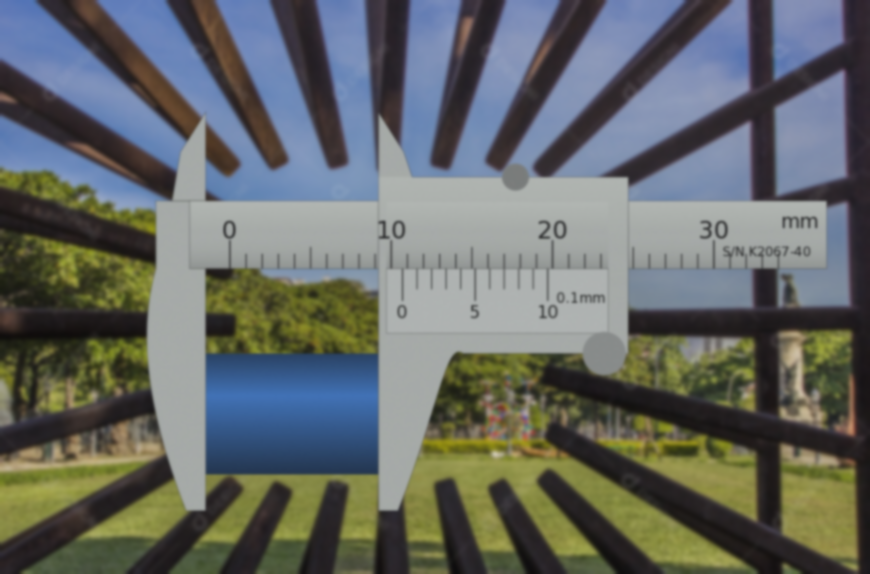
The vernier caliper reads 10.7
